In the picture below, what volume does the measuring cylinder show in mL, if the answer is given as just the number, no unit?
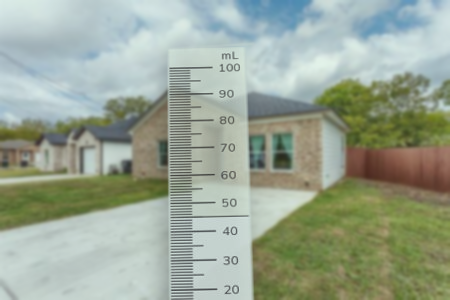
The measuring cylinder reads 45
